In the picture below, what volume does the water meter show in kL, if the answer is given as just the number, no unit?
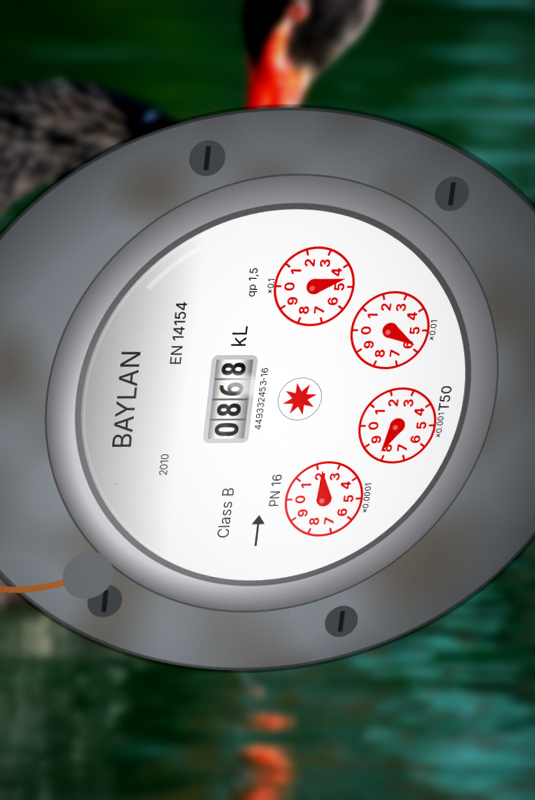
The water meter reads 868.4582
